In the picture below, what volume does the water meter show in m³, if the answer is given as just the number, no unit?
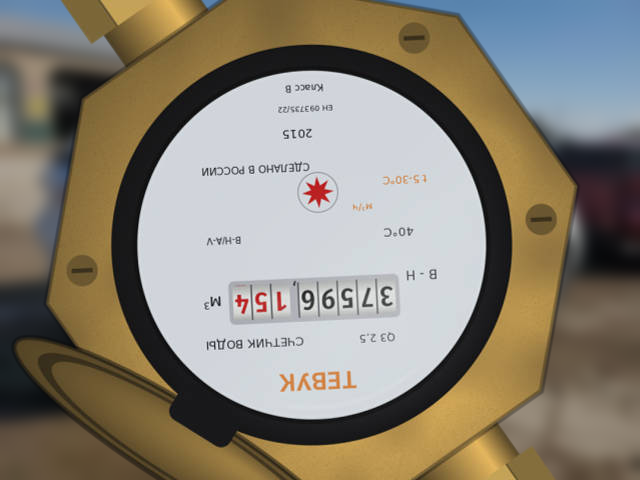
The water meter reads 37596.154
